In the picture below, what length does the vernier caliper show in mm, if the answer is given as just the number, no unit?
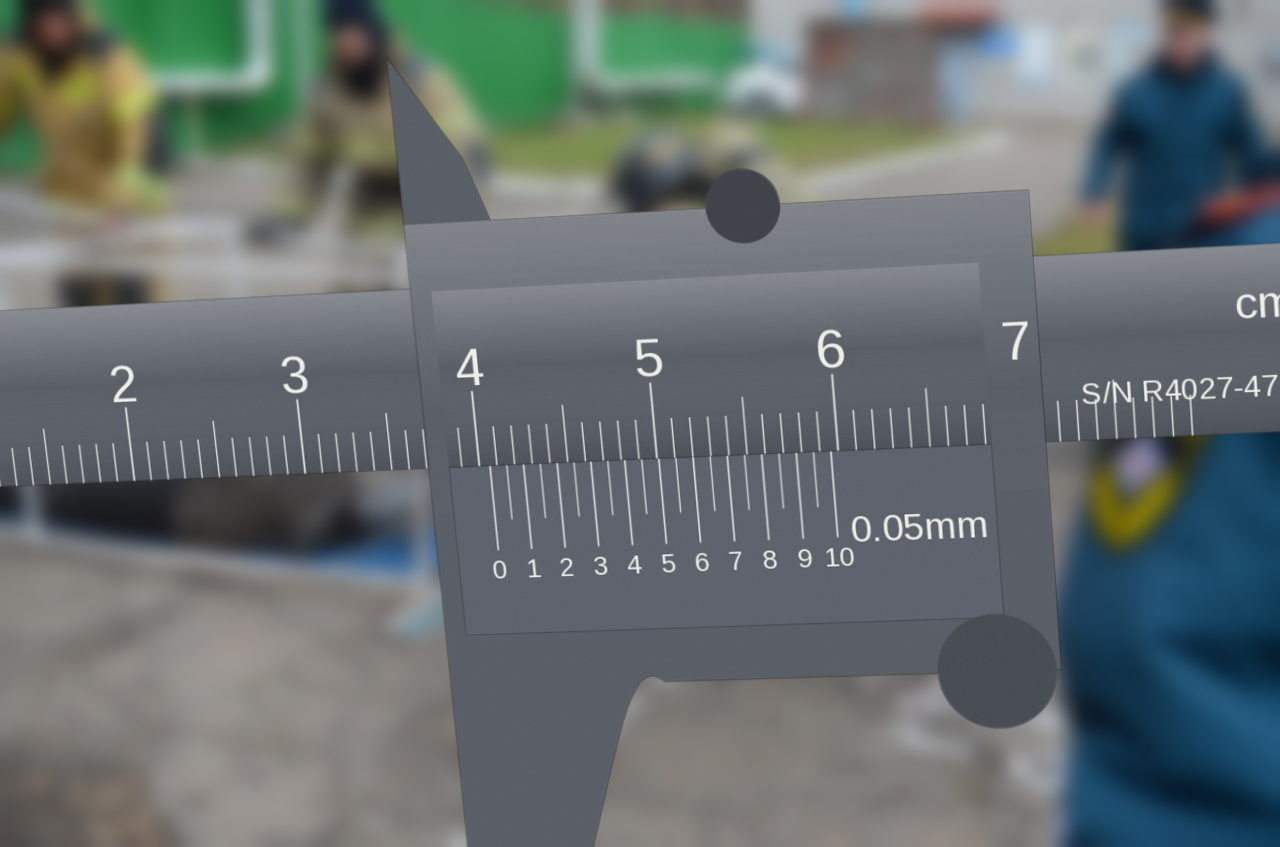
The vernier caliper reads 40.6
